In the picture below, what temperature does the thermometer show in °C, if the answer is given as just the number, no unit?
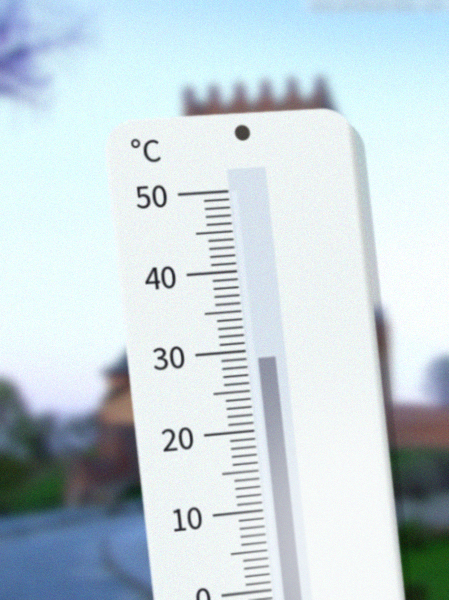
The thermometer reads 29
